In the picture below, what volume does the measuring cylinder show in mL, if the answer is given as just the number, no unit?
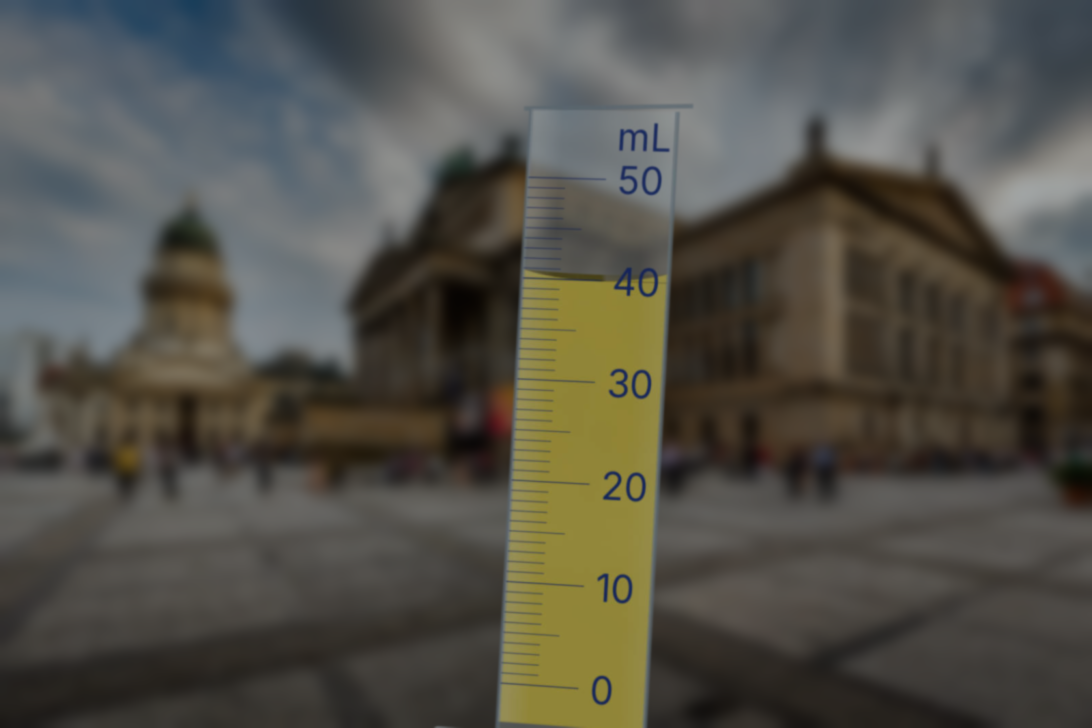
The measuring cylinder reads 40
